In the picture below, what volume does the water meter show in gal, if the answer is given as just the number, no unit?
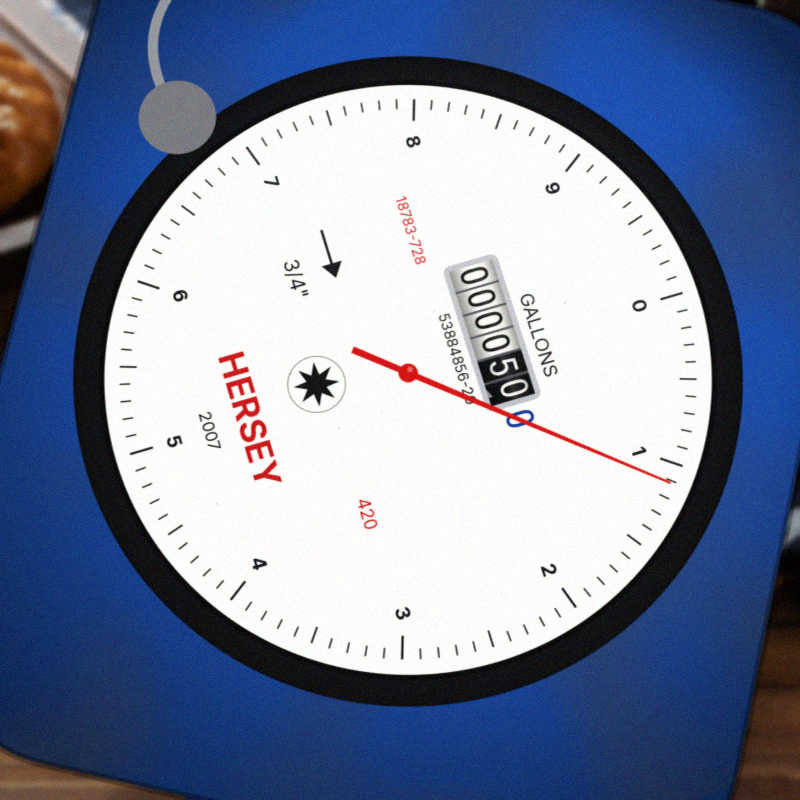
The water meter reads 501.1
